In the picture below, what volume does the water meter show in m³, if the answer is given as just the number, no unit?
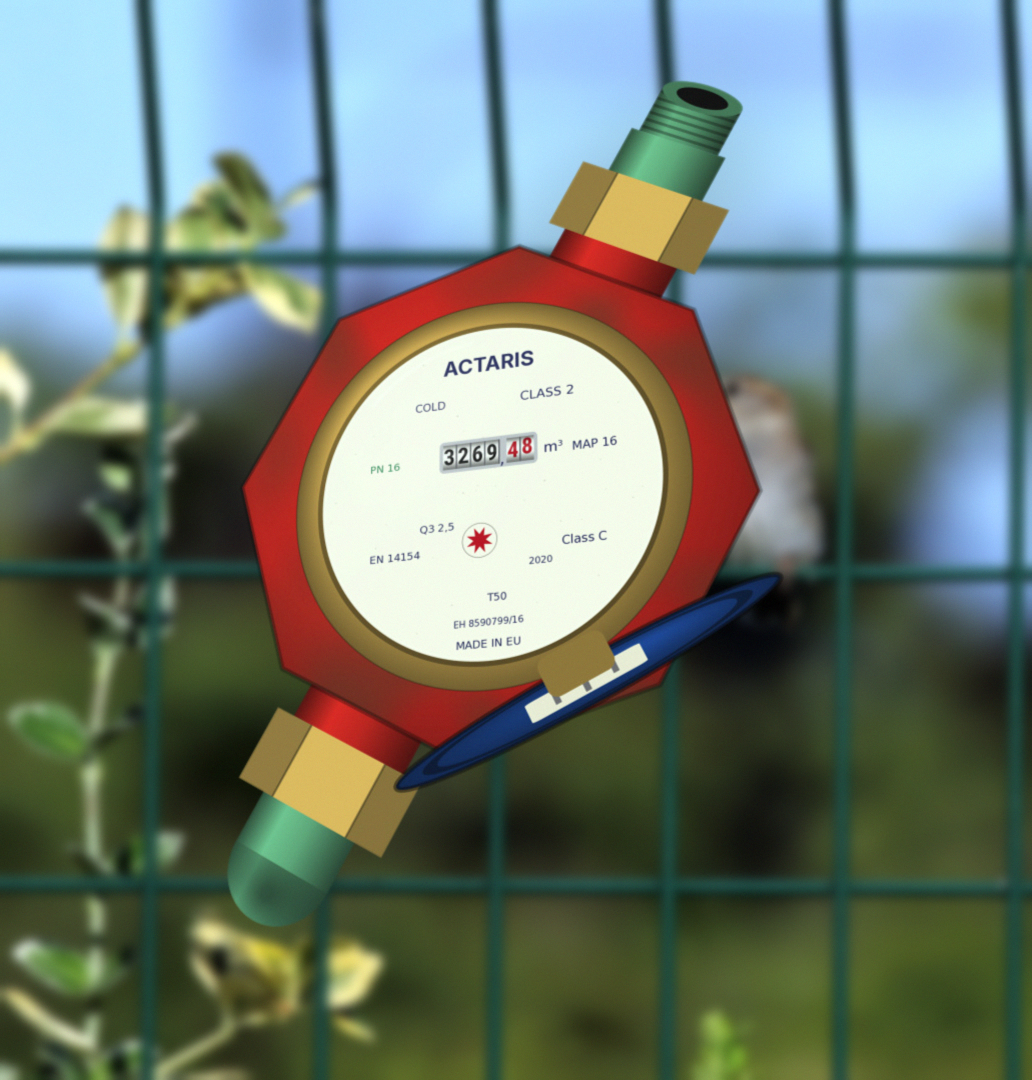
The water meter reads 3269.48
